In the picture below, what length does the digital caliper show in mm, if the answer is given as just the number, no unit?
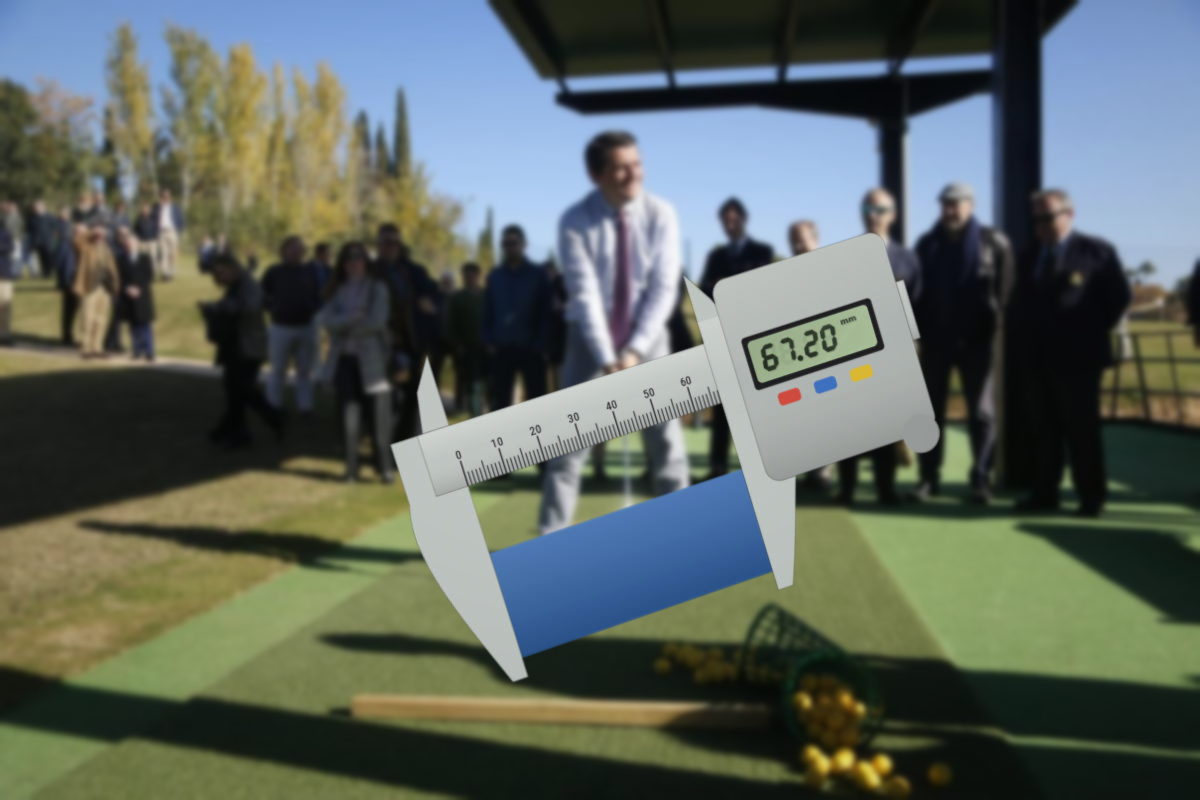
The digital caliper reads 67.20
